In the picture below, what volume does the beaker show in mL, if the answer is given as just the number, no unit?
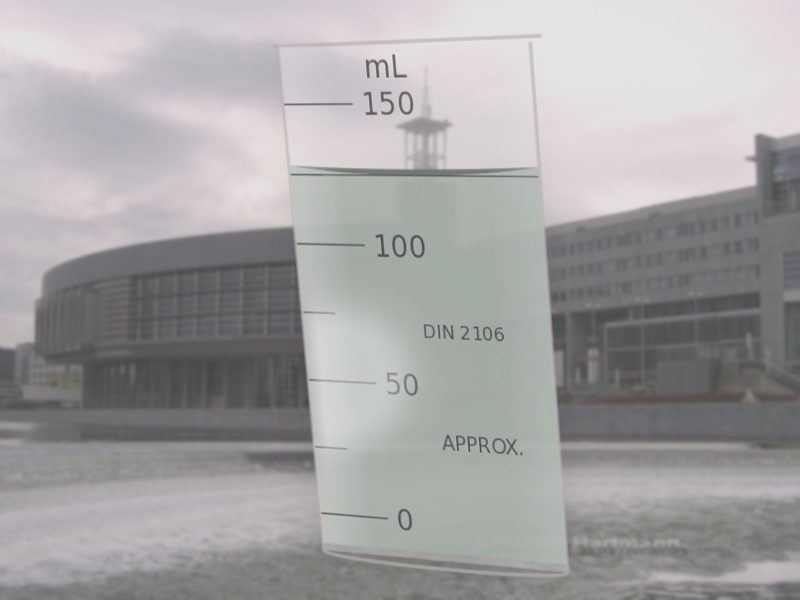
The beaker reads 125
